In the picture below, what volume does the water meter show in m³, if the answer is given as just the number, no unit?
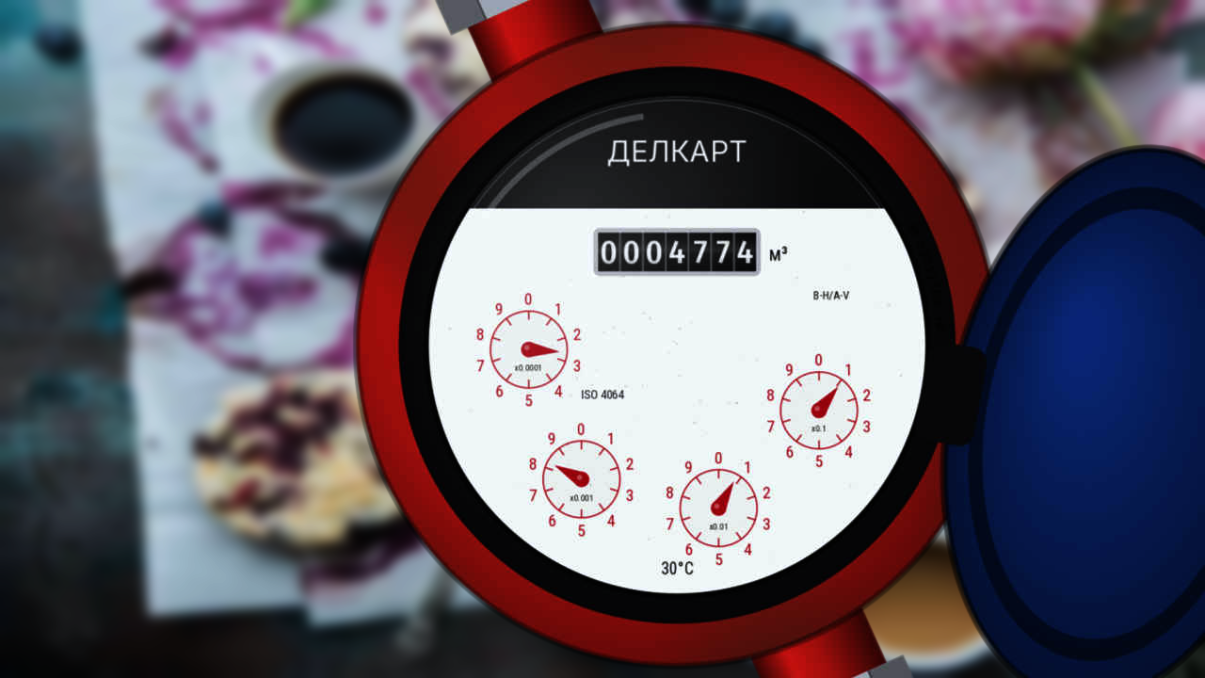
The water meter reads 4774.1082
